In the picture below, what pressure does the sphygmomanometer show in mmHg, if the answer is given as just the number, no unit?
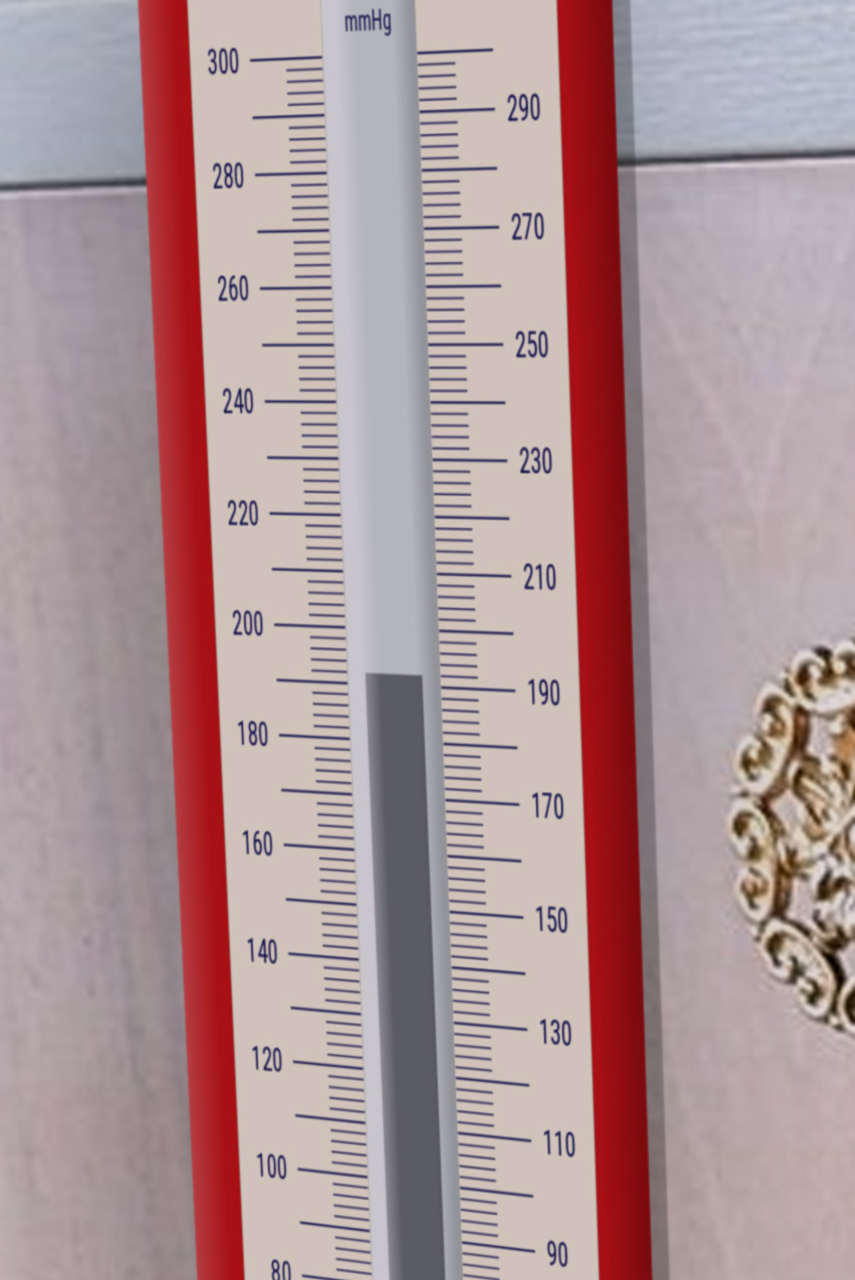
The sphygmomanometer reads 192
